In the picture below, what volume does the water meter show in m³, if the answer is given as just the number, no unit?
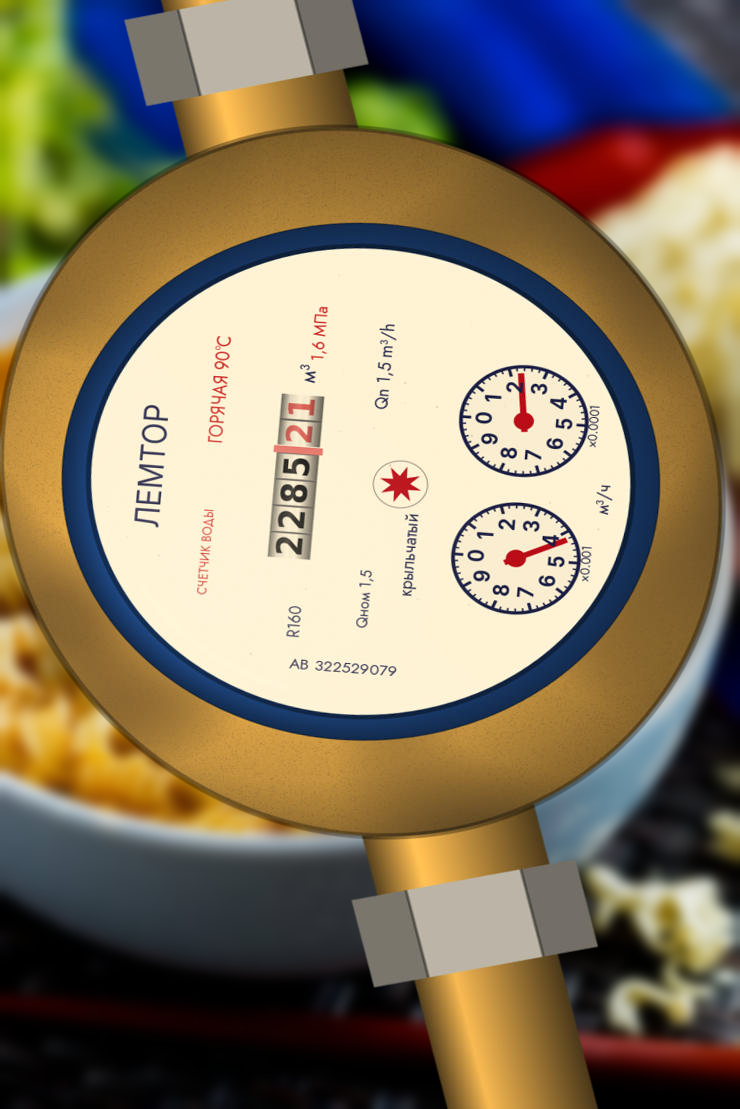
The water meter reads 2285.2142
